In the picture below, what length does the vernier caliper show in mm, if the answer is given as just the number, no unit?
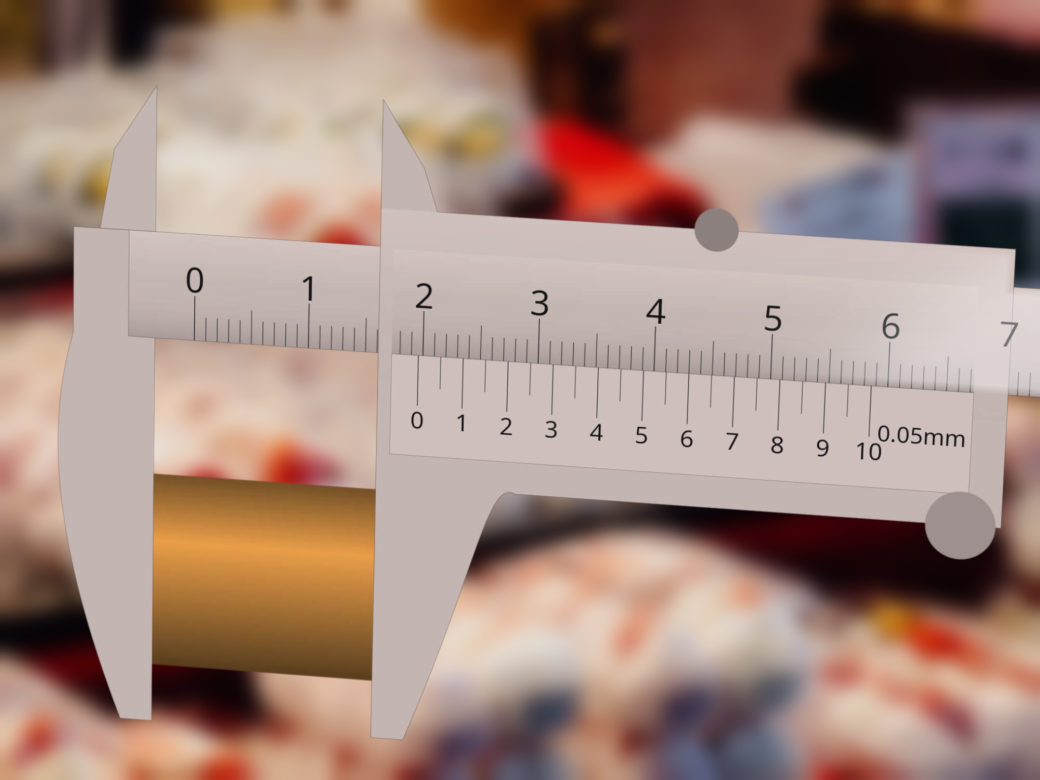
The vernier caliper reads 19.6
